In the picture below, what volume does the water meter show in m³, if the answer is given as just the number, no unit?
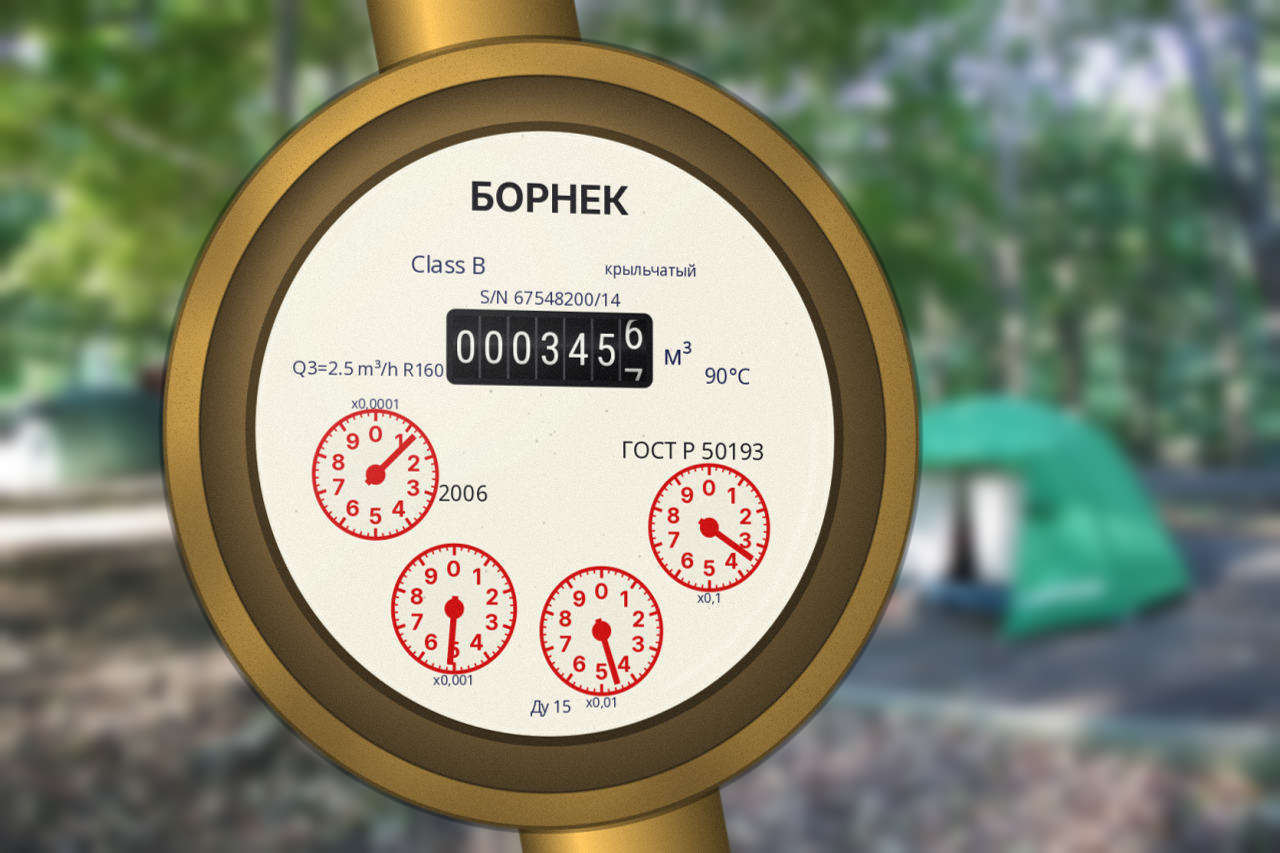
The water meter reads 3456.3451
